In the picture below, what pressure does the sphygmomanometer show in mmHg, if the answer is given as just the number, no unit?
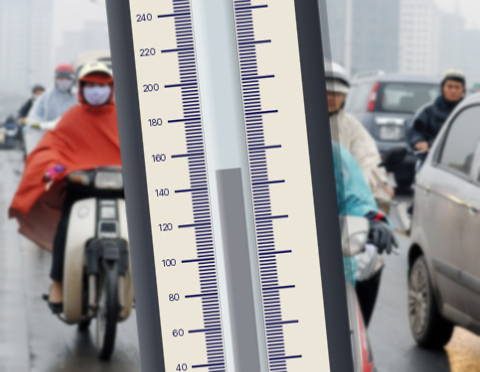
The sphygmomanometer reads 150
